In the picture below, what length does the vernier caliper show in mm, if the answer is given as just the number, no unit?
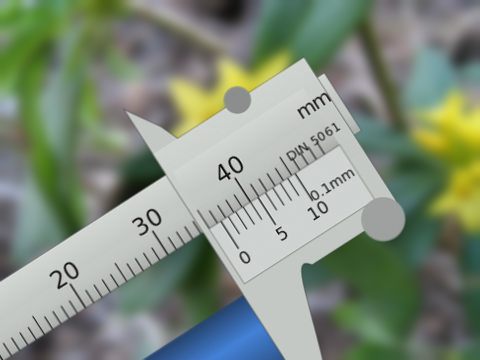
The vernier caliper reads 36.4
